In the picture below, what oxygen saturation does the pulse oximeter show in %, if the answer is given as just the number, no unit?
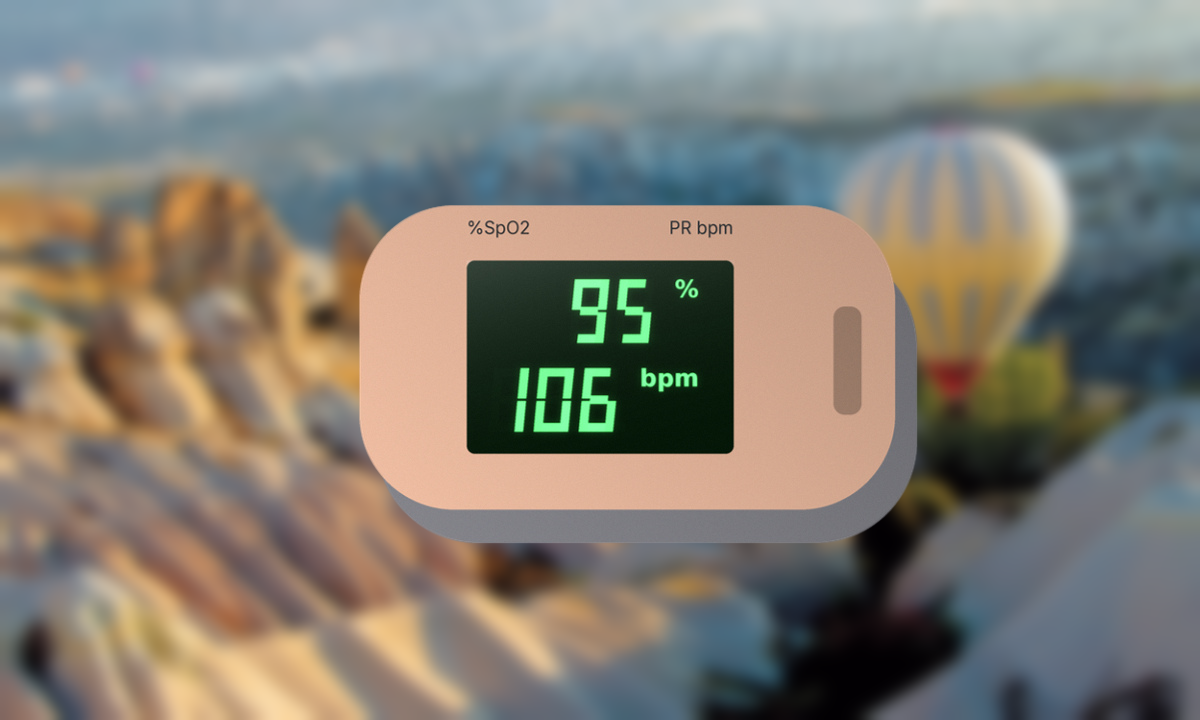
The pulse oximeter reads 95
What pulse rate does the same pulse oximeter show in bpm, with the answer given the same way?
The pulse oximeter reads 106
